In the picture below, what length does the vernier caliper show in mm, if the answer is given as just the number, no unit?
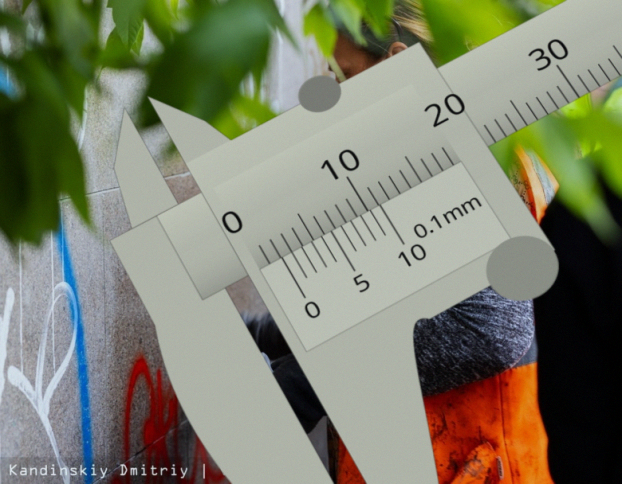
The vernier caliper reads 2.1
